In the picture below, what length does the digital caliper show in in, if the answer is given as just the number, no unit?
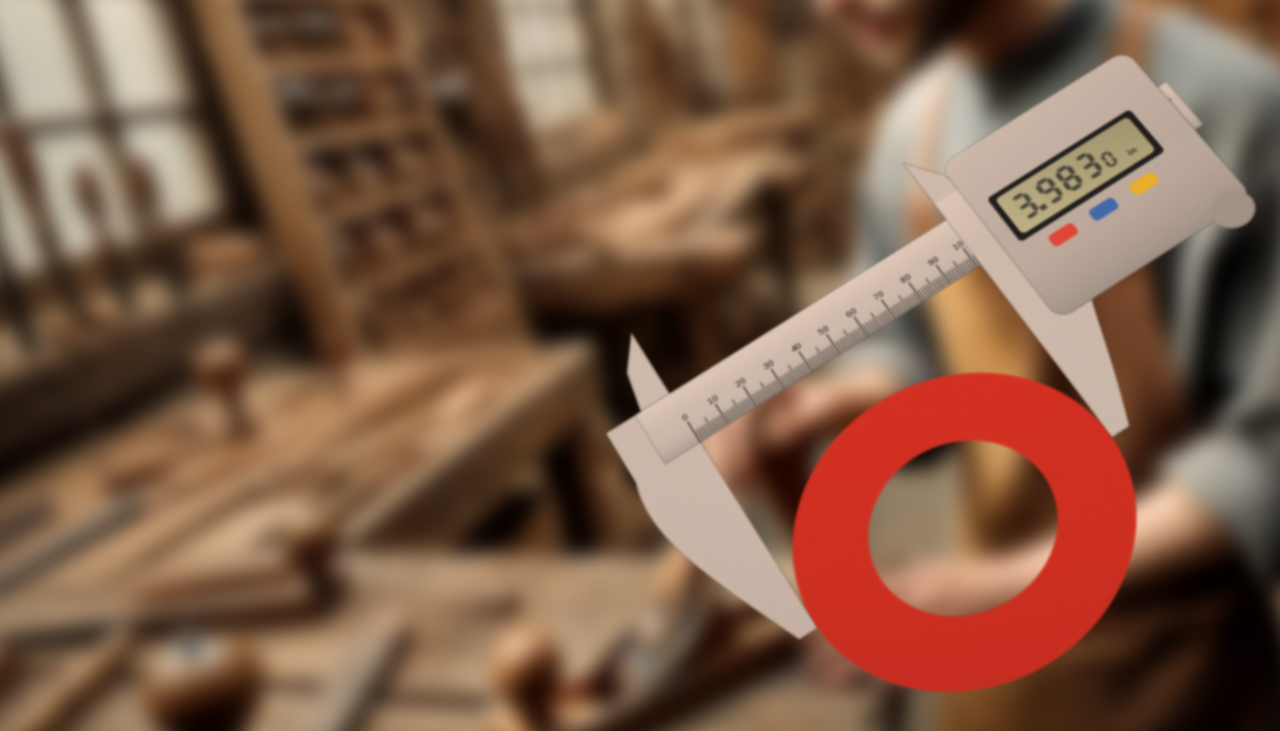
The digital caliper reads 3.9830
